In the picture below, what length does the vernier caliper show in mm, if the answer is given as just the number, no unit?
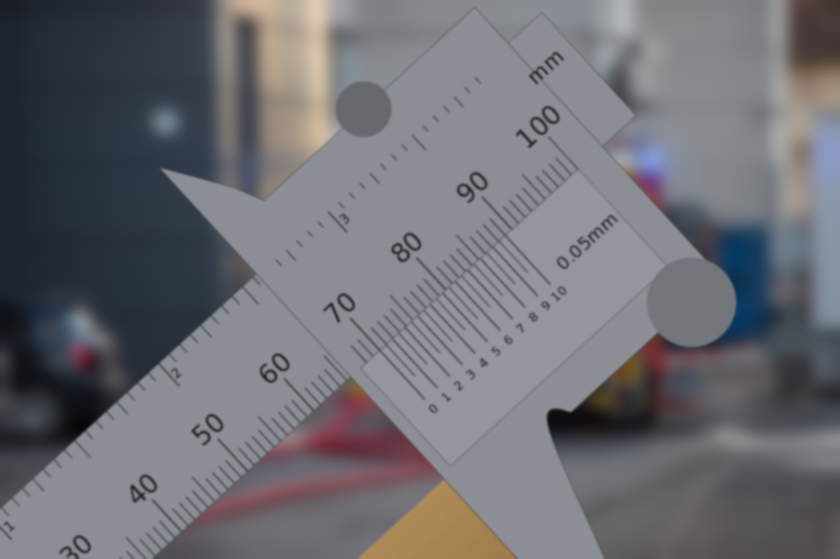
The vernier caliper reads 70.0
